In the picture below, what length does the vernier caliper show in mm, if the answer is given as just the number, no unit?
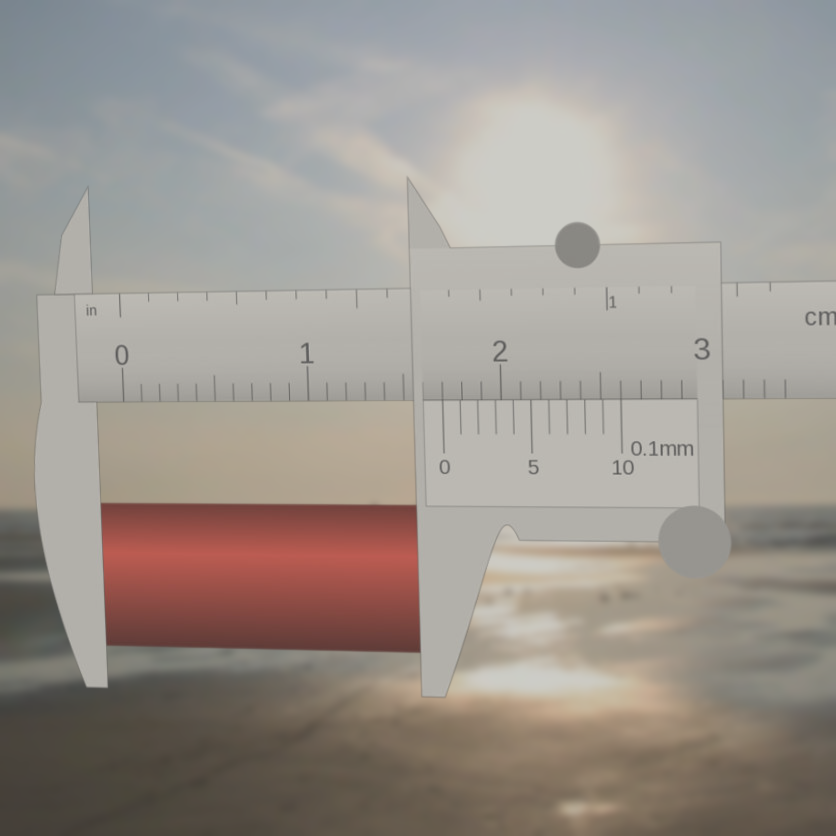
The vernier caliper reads 17.0
